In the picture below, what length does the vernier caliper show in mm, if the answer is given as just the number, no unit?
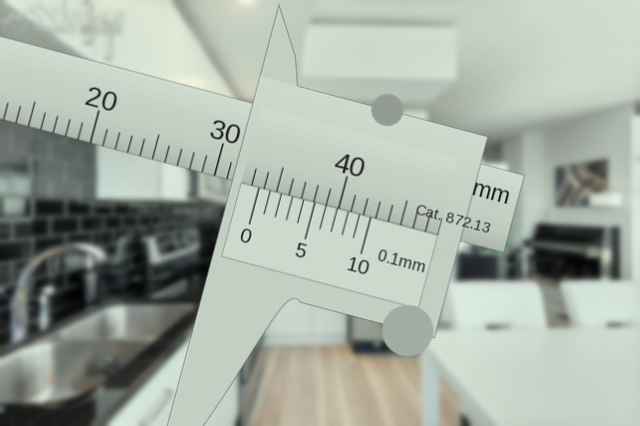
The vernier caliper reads 33.6
